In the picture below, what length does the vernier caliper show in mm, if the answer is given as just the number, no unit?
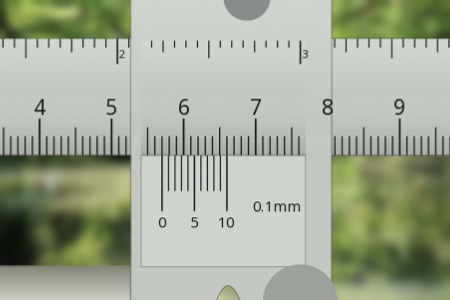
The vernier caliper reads 57.0
